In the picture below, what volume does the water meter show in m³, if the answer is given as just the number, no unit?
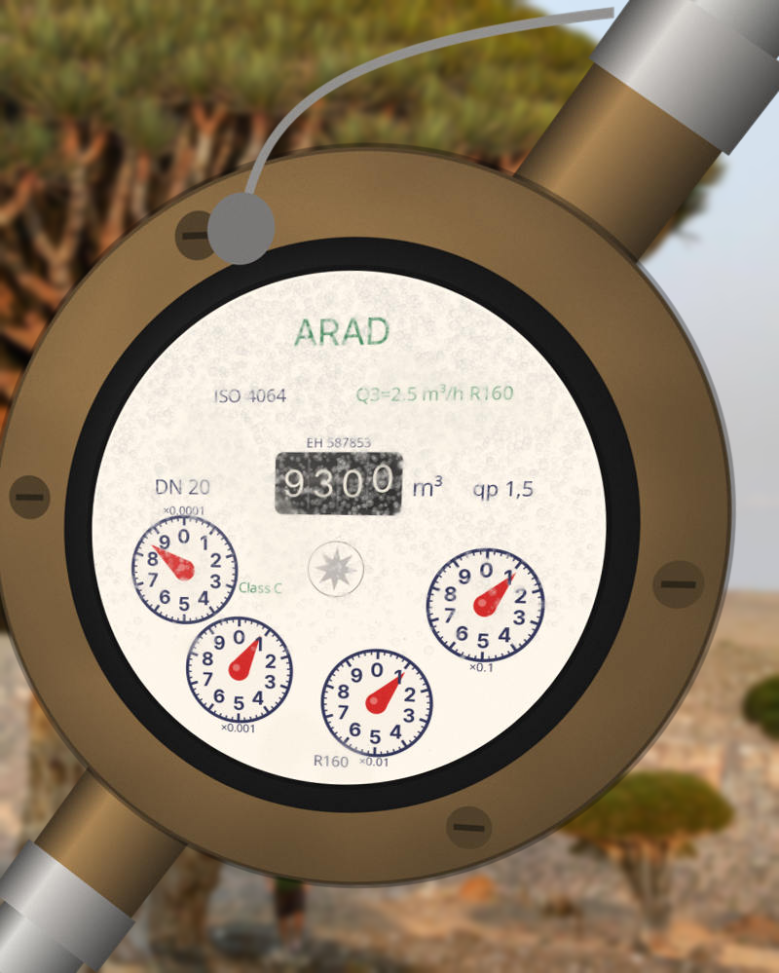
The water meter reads 9300.1108
